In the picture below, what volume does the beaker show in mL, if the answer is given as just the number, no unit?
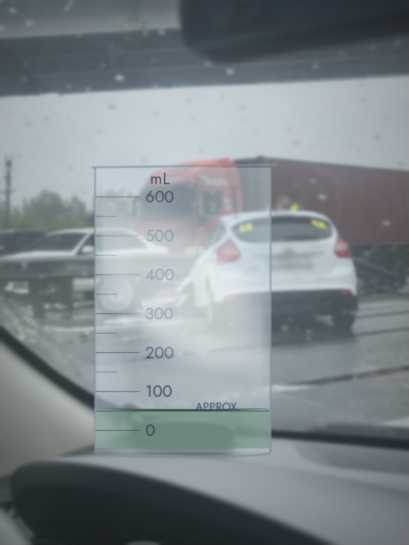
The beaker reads 50
